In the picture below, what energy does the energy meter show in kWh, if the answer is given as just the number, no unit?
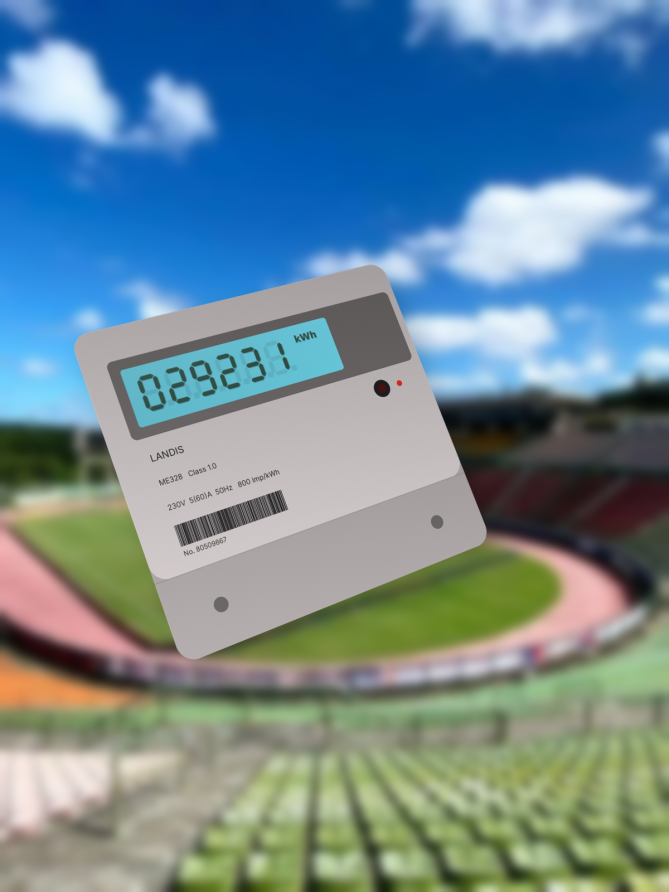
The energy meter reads 29231
